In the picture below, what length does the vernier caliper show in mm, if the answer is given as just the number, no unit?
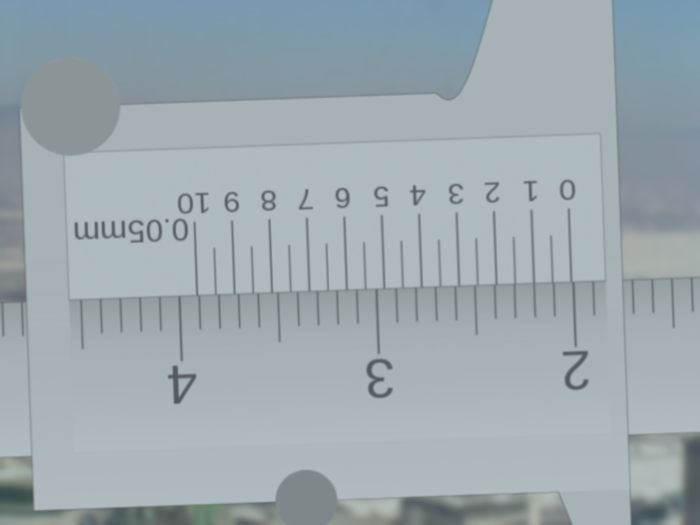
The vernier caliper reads 20.1
